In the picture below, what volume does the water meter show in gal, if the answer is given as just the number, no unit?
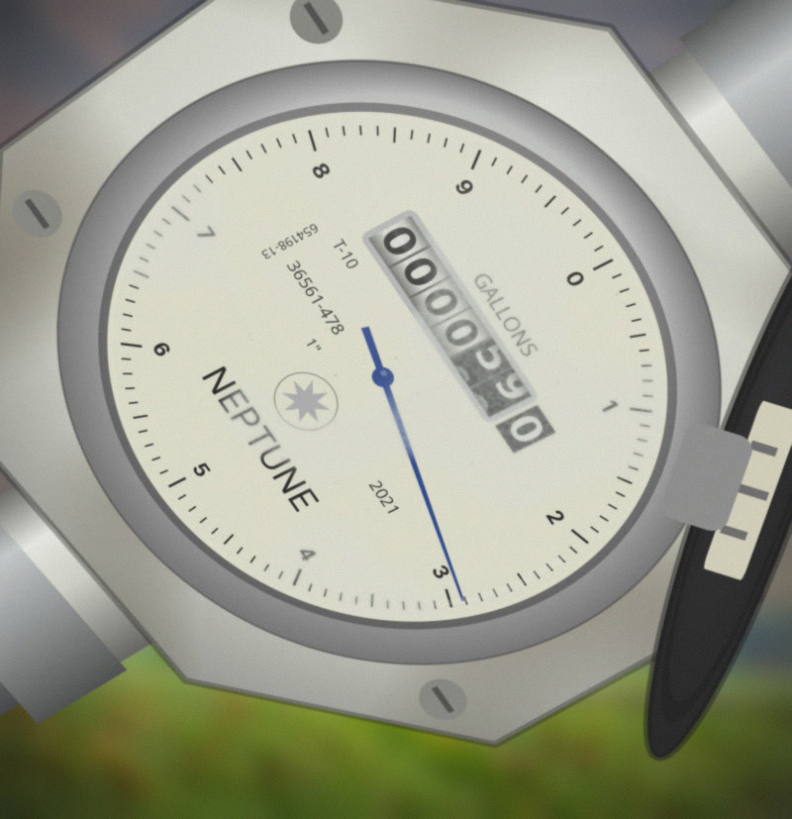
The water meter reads 592.9
